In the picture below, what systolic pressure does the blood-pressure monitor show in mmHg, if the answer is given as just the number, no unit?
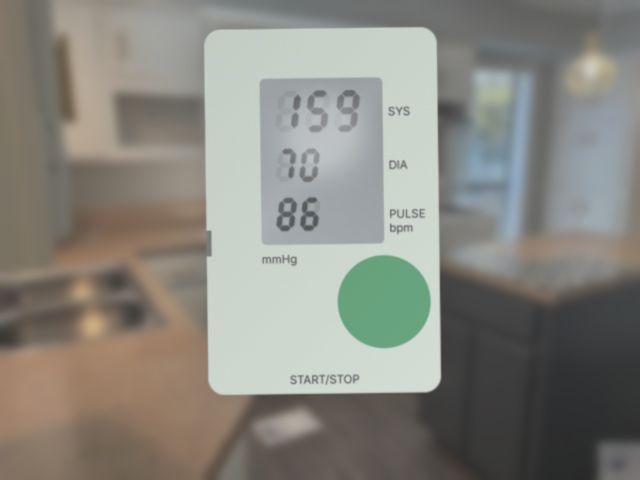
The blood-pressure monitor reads 159
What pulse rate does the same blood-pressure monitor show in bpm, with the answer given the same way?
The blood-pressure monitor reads 86
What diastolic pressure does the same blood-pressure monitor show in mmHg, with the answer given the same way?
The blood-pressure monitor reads 70
